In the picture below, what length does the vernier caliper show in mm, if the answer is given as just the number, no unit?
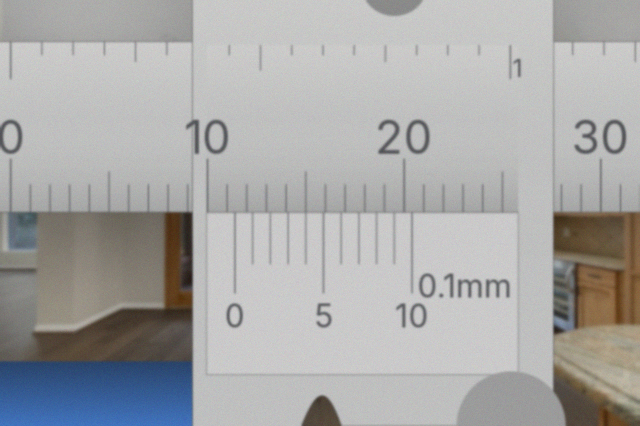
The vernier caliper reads 11.4
